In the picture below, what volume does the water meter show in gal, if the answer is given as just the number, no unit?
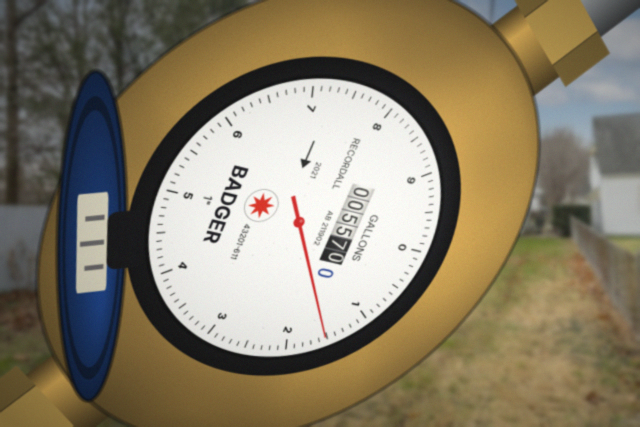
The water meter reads 55701.5
